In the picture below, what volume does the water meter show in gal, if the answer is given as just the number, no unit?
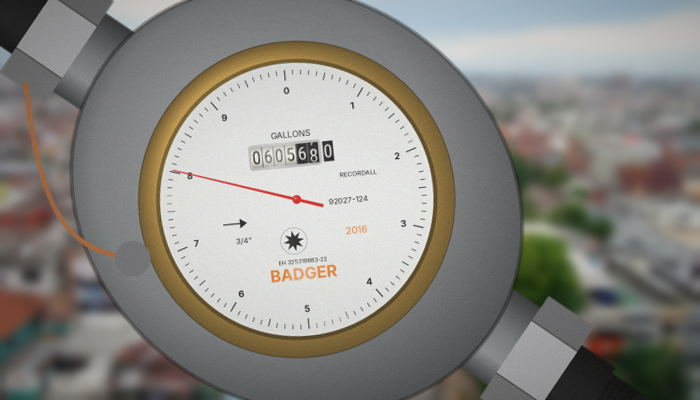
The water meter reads 605678.0
